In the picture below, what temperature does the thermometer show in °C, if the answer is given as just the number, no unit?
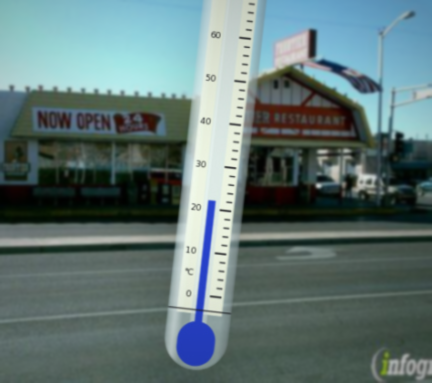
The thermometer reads 22
